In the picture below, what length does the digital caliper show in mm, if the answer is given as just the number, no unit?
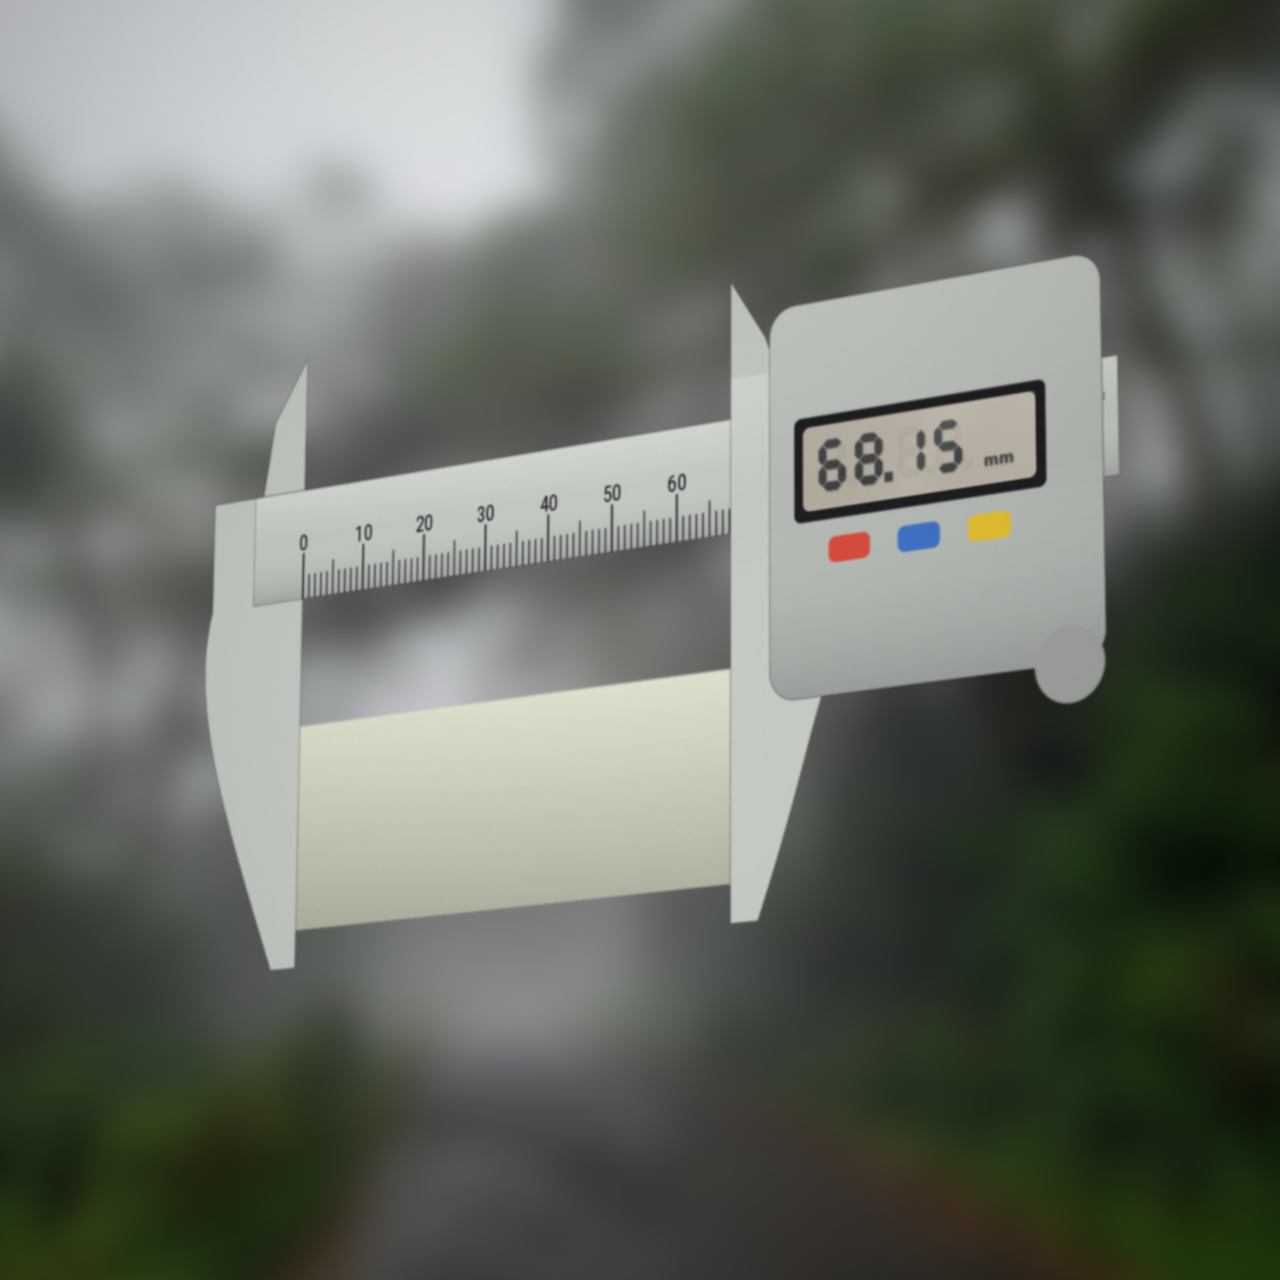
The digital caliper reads 68.15
